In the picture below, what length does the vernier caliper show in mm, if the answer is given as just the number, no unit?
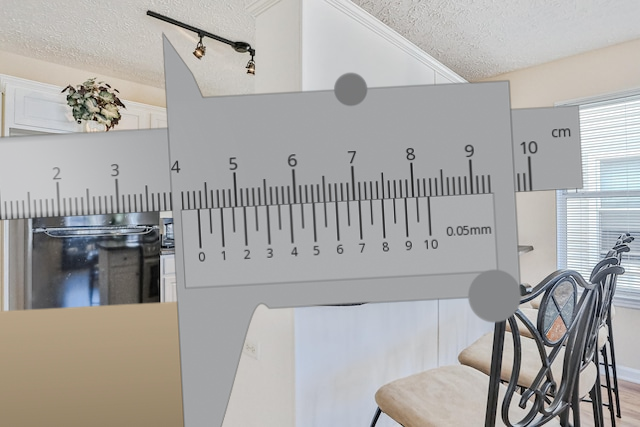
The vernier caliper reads 43.6
